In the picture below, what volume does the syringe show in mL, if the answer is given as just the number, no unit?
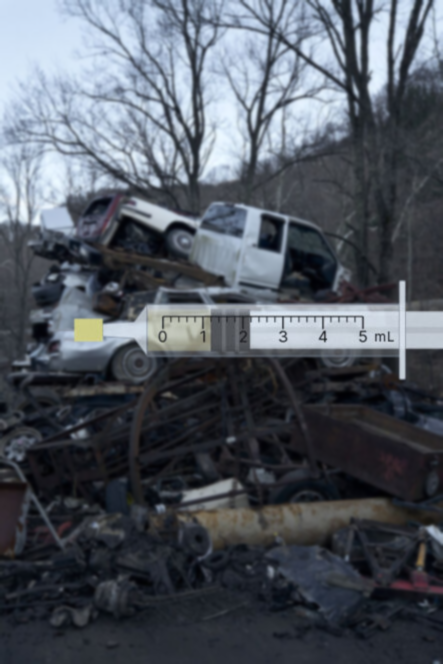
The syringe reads 1.2
